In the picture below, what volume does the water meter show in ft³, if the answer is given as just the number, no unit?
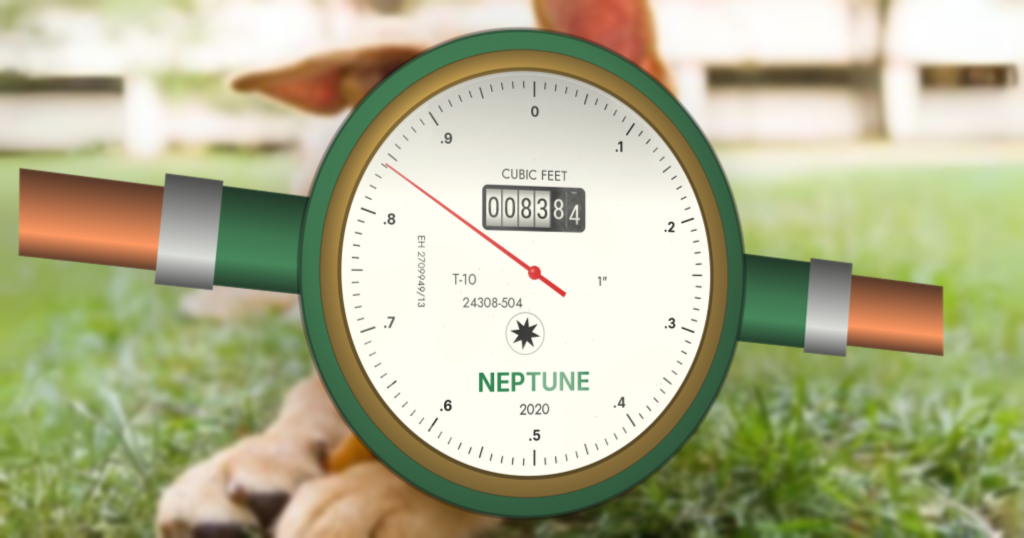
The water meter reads 8383.84
